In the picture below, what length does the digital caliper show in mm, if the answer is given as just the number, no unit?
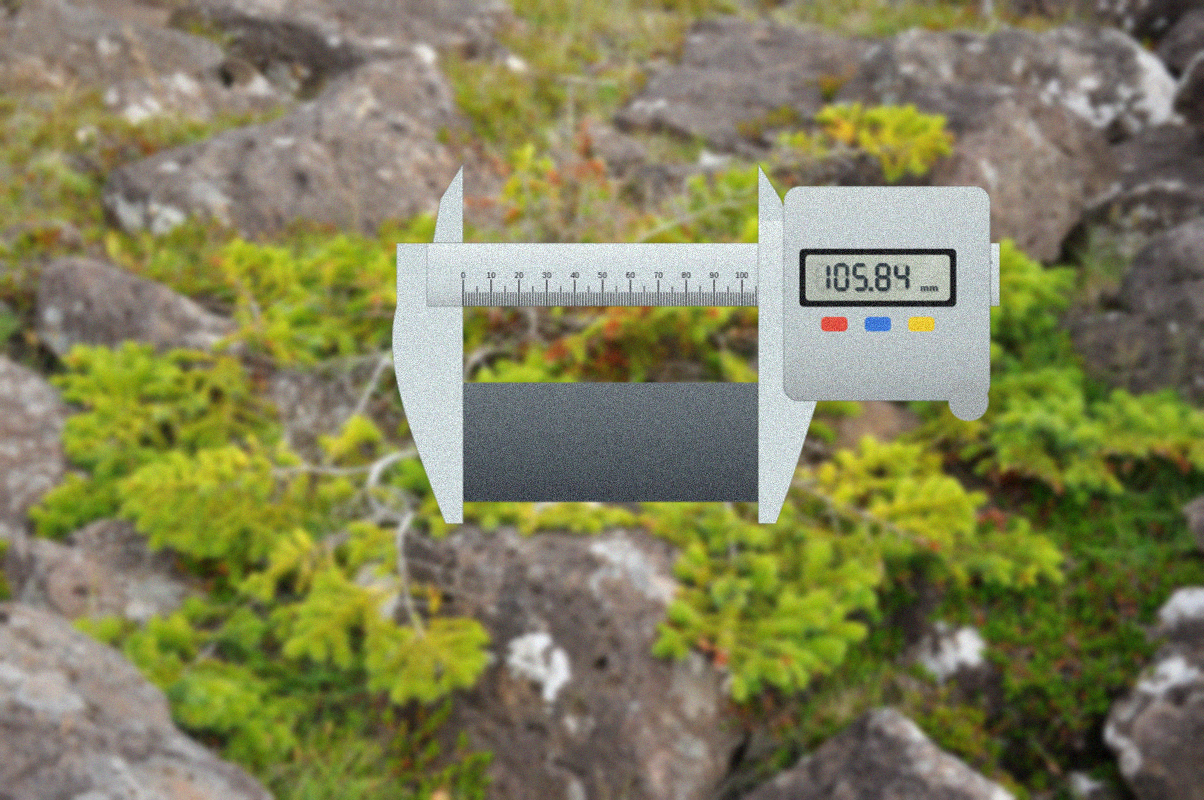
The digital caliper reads 105.84
